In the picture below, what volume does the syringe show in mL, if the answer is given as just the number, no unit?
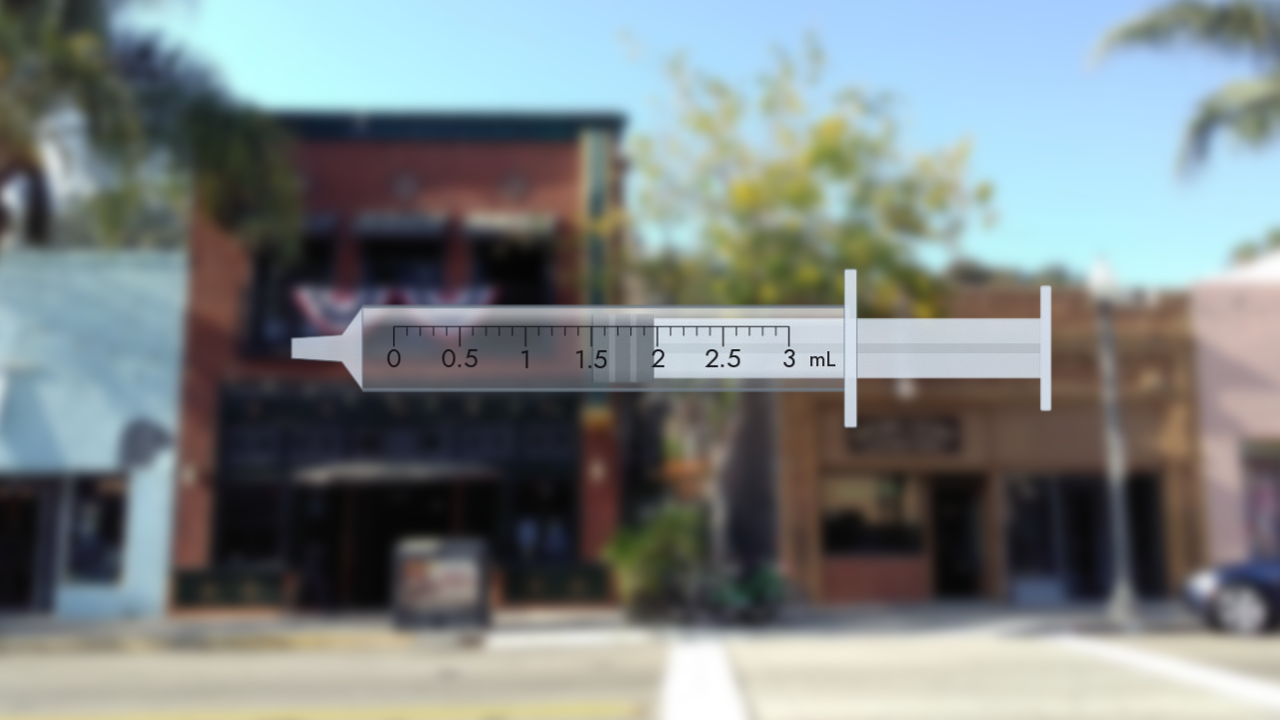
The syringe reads 1.5
